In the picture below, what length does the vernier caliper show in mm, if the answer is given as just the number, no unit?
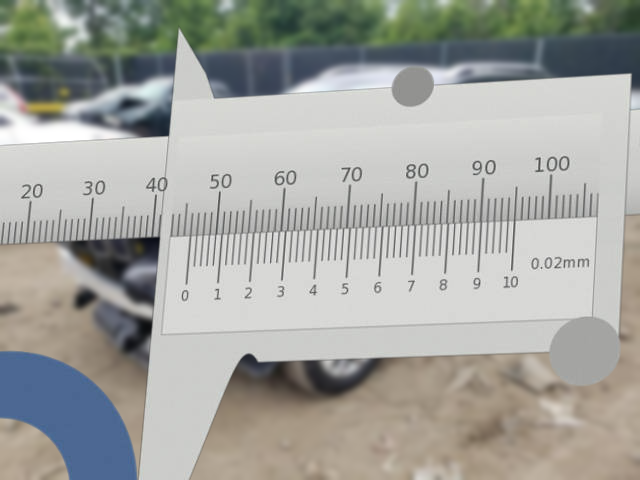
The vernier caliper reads 46.0
